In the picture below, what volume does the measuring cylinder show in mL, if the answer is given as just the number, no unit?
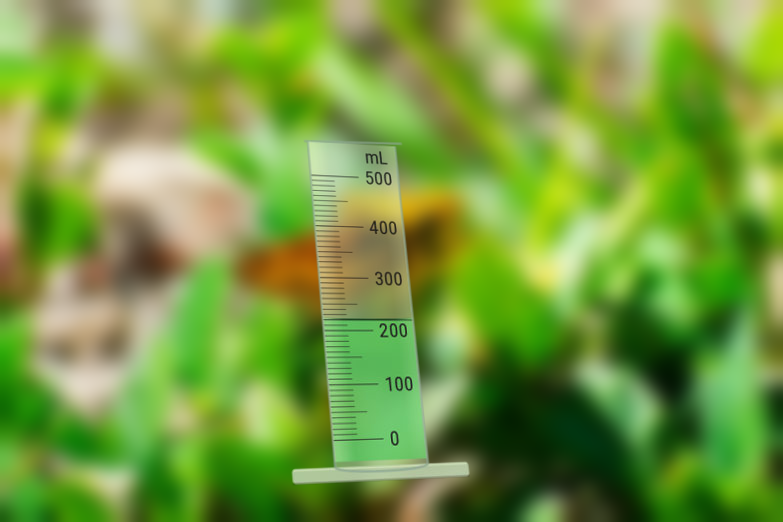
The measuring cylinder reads 220
